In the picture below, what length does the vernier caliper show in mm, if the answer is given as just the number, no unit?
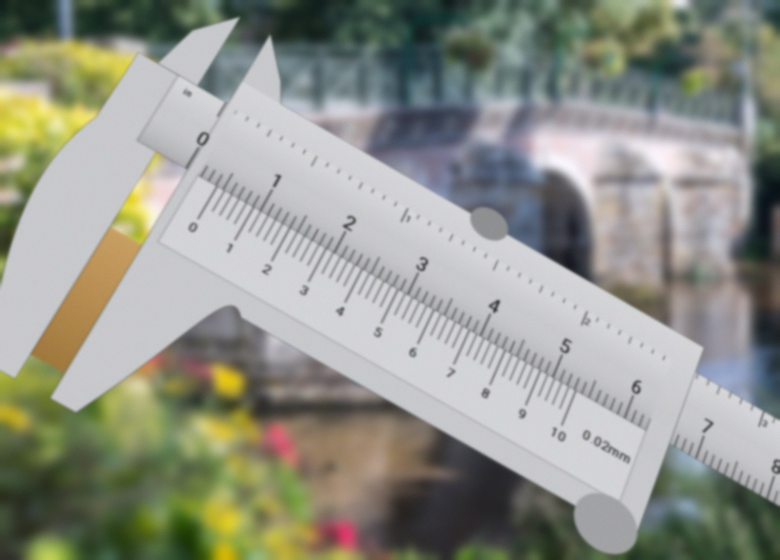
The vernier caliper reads 4.2
